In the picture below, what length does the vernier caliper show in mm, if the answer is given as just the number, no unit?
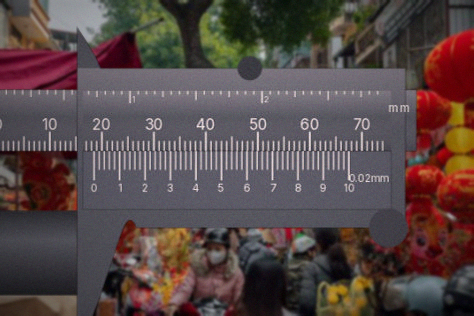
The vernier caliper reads 18.5
